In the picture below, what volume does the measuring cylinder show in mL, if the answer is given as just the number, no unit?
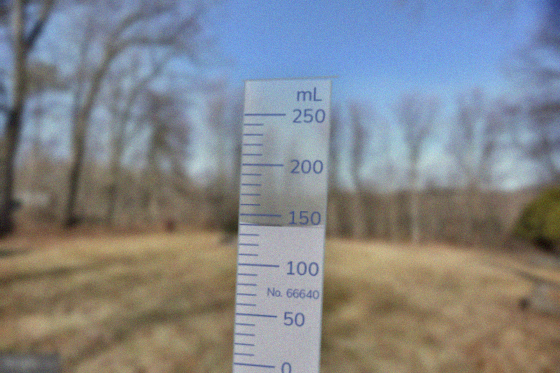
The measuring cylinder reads 140
